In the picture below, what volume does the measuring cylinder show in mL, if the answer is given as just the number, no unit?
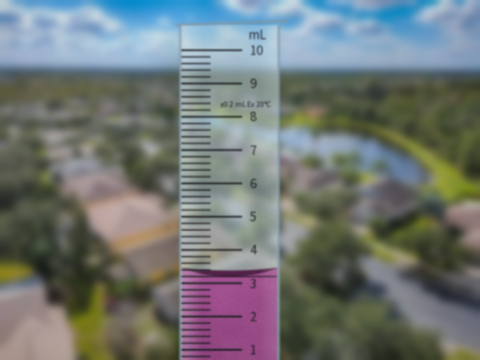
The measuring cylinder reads 3.2
